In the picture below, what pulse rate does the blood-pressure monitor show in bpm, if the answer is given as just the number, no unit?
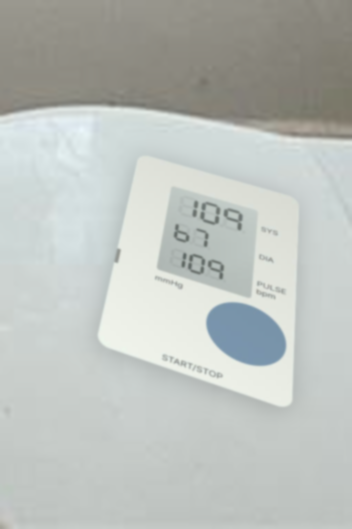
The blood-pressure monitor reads 109
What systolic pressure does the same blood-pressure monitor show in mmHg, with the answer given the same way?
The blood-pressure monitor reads 109
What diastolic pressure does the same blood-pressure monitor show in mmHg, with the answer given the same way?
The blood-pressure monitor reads 67
